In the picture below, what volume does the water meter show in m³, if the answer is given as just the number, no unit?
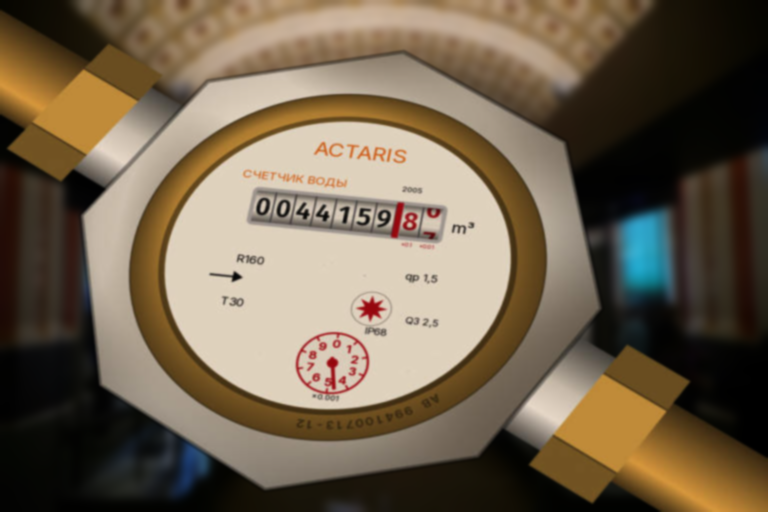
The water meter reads 44159.864
